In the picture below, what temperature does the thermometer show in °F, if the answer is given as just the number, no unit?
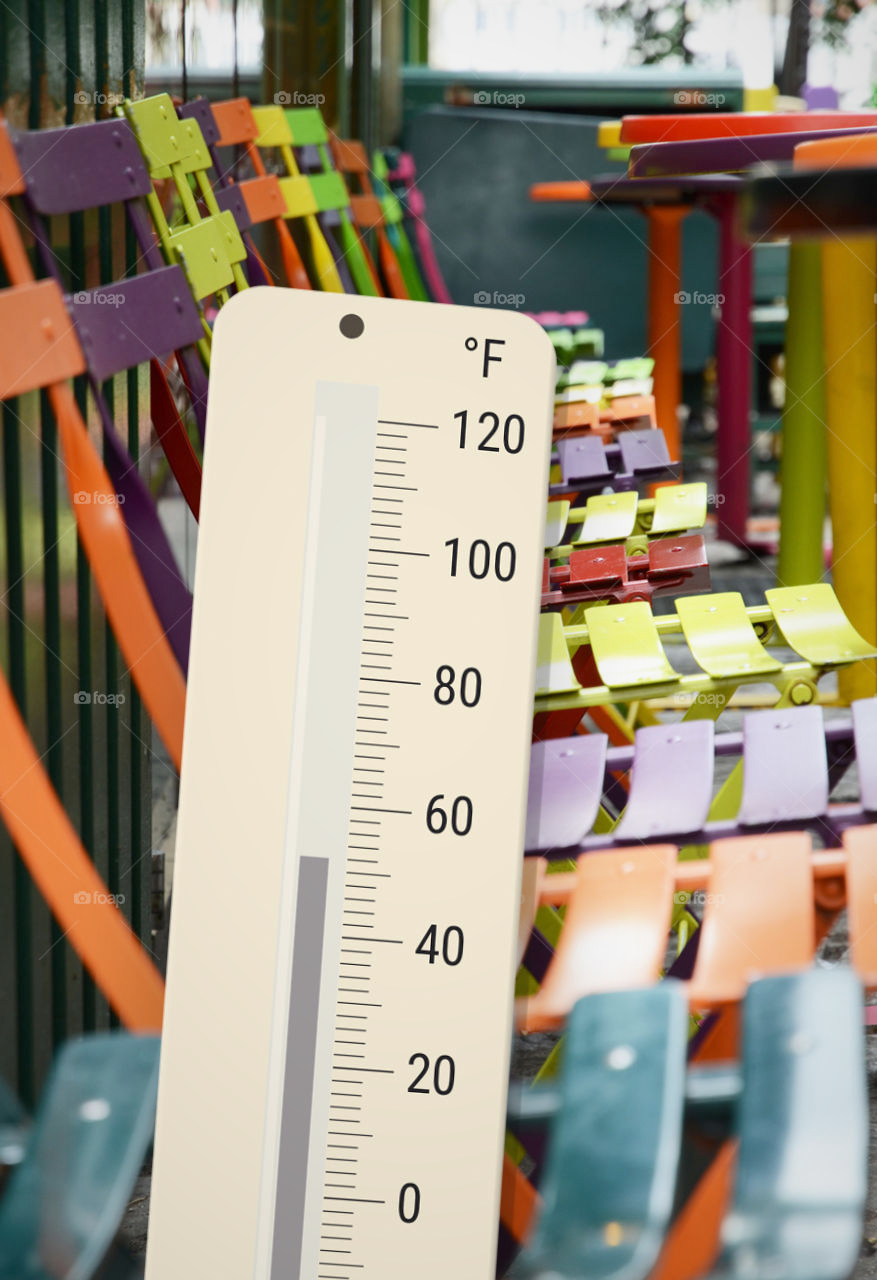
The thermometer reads 52
